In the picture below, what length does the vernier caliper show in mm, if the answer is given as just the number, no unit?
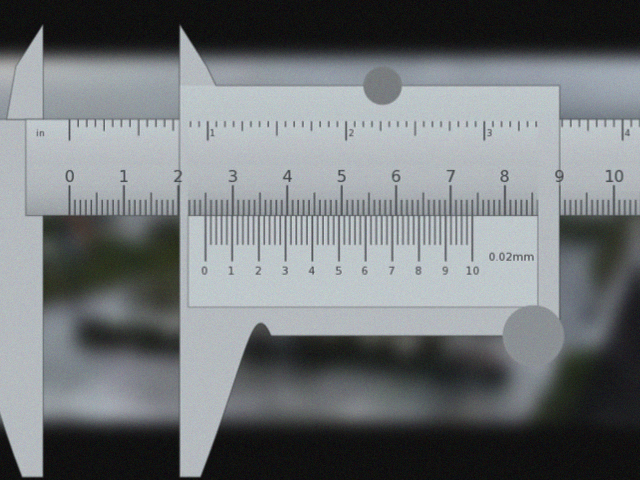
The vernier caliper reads 25.0
